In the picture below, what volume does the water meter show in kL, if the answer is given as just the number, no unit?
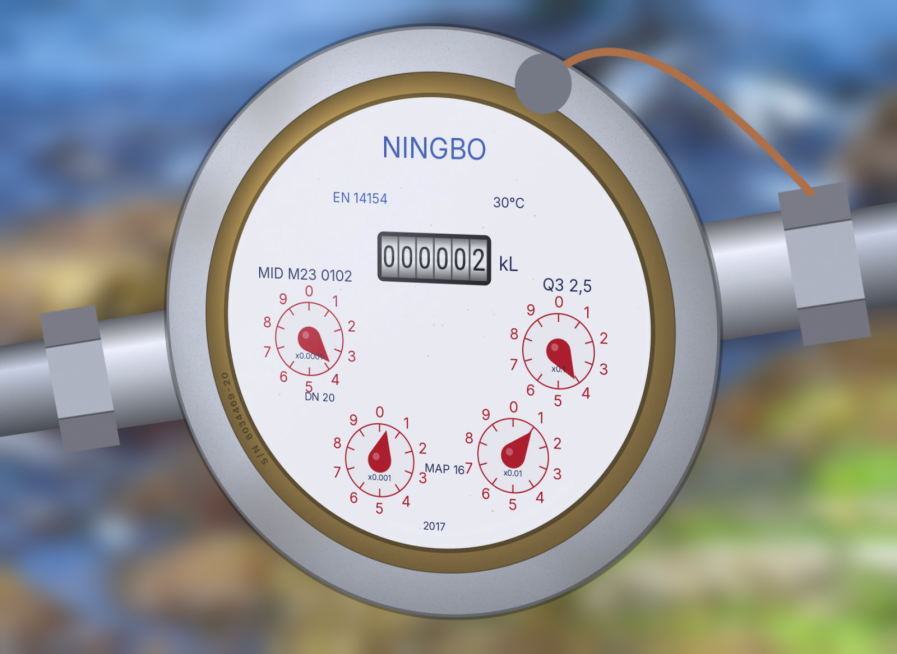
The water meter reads 2.4103
